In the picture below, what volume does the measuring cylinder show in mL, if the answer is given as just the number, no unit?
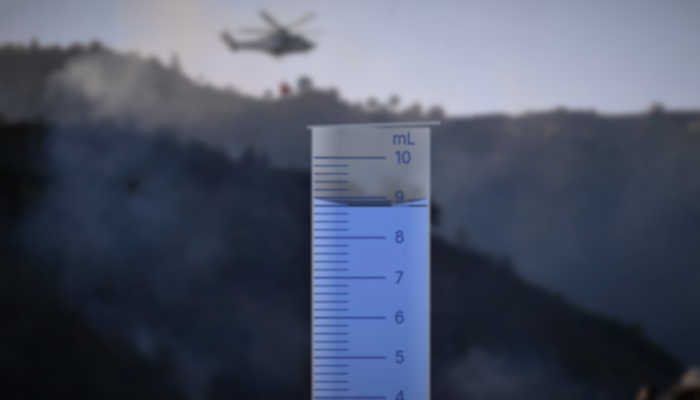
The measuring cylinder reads 8.8
